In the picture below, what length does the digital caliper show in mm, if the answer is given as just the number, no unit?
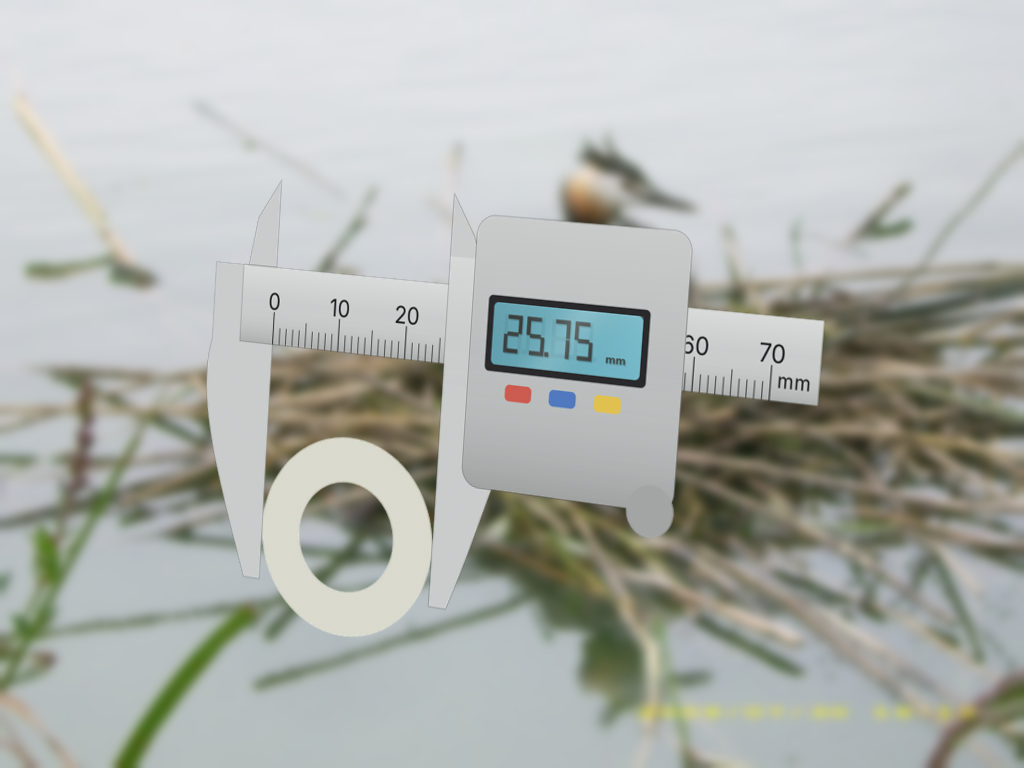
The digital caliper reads 25.75
